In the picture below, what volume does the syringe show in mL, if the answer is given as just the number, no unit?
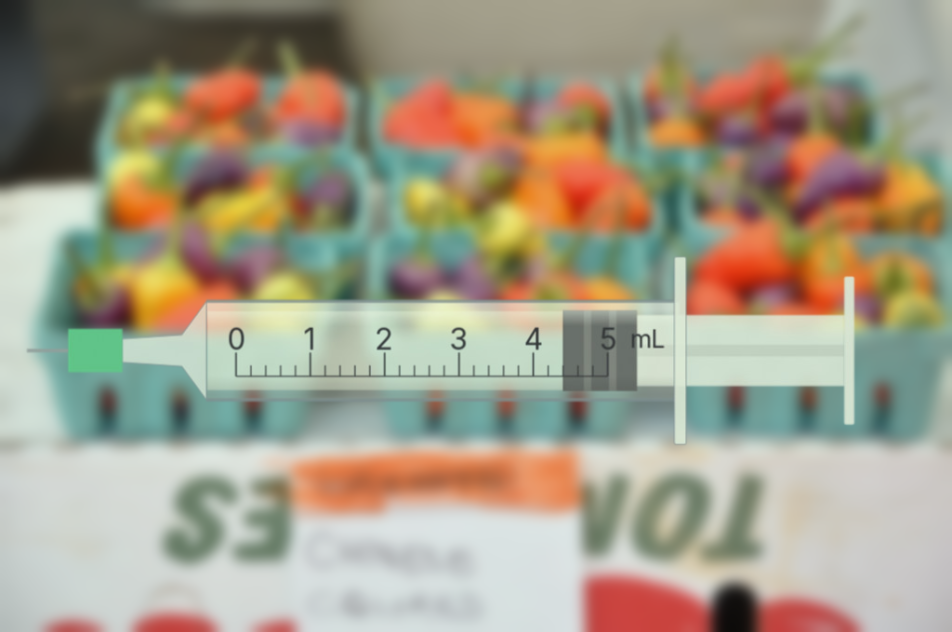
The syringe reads 4.4
